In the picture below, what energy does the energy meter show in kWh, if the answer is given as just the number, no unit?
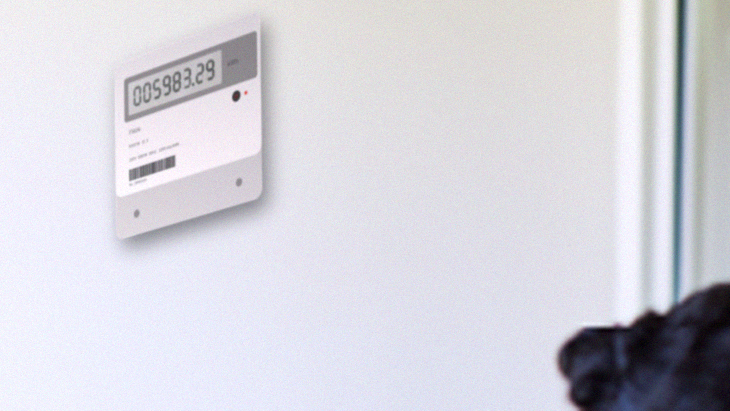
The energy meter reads 5983.29
